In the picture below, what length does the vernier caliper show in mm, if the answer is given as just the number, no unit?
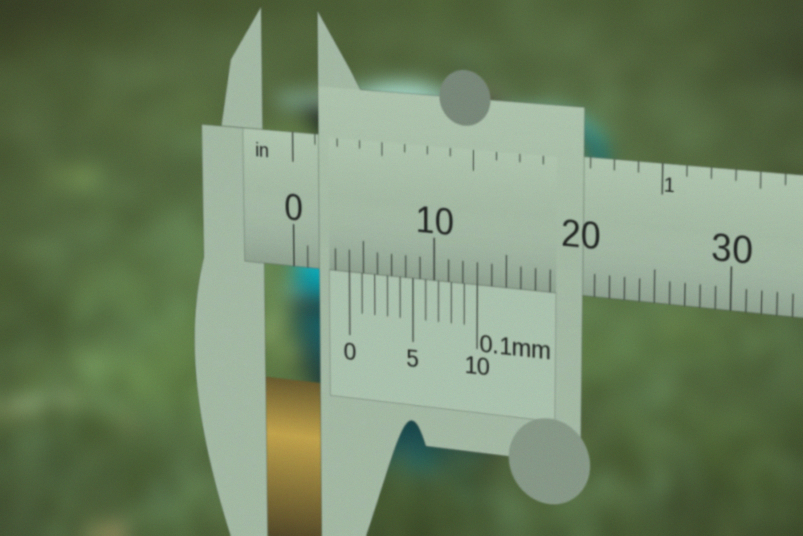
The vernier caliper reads 4.0
